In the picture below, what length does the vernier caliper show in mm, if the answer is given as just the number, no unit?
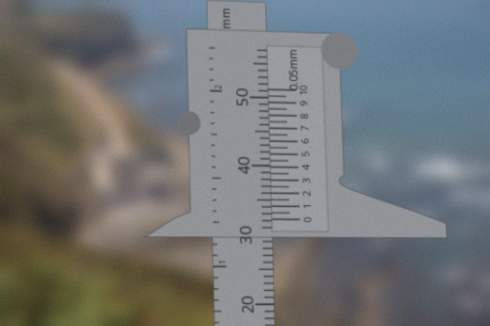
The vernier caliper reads 32.2
